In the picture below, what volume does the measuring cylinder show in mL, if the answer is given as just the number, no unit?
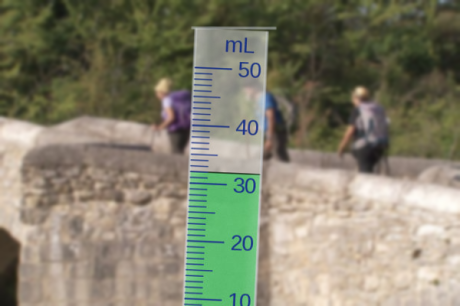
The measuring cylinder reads 32
